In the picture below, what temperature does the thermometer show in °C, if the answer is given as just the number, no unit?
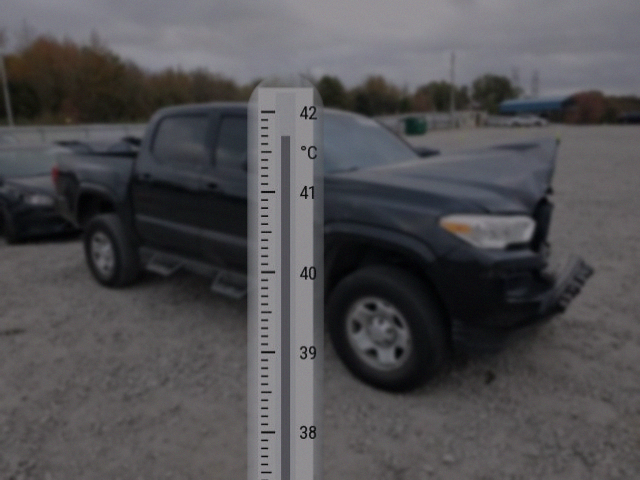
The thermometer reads 41.7
